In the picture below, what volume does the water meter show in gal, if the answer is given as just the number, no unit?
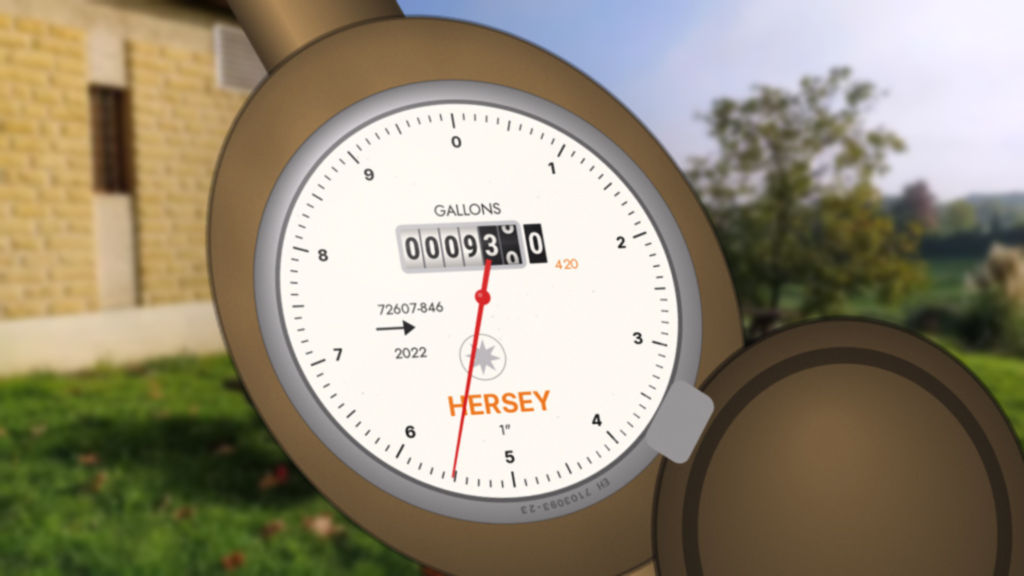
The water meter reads 9385.5
